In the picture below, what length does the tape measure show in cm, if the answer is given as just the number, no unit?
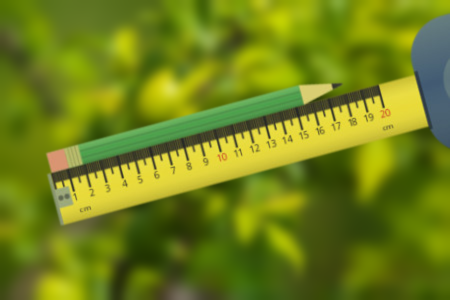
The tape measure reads 18
